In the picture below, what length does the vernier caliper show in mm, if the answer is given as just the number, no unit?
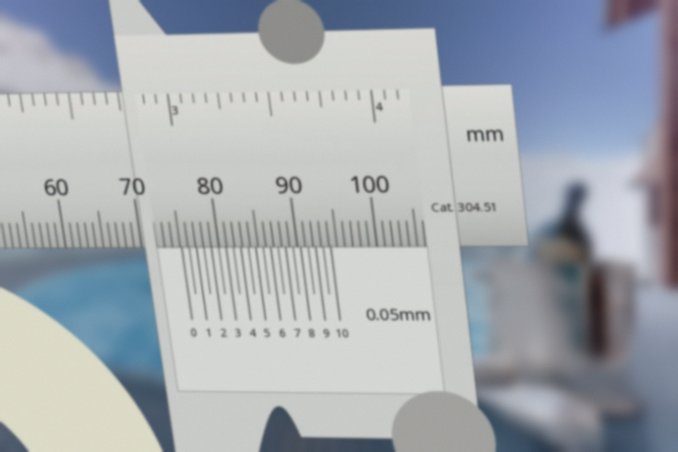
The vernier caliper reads 75.2
